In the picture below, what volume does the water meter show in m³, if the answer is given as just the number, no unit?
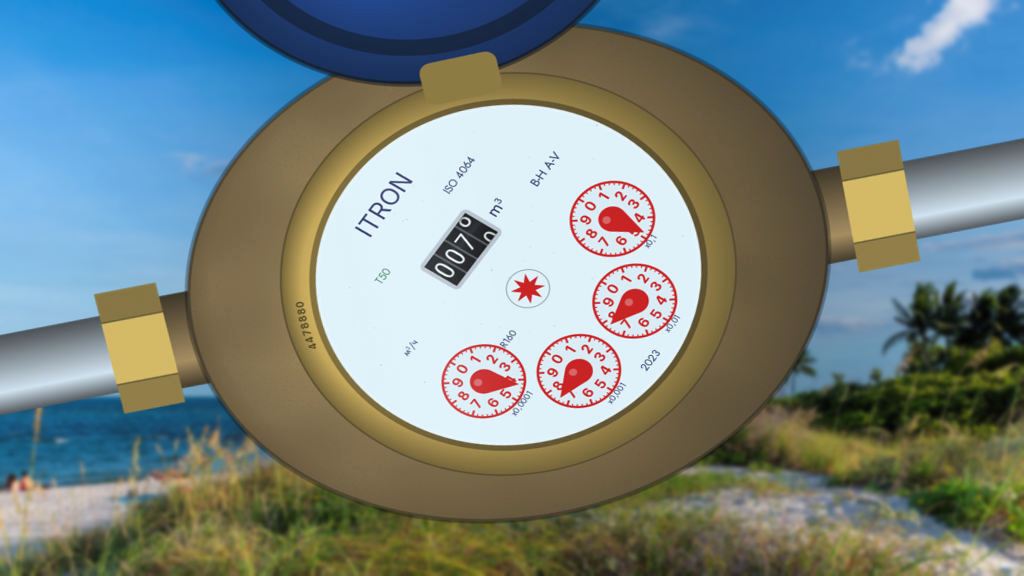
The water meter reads 78.4774
